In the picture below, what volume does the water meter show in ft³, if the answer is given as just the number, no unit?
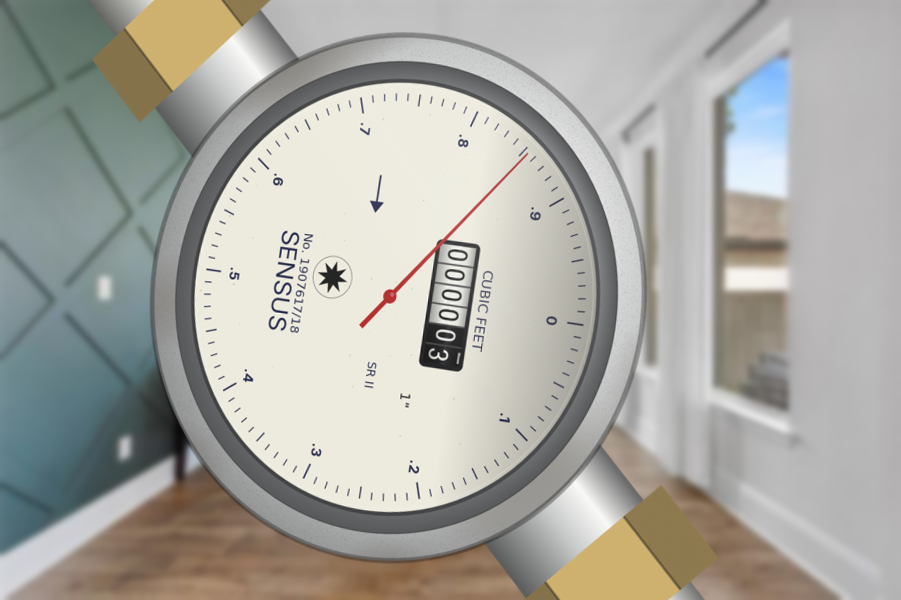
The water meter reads 2.85
